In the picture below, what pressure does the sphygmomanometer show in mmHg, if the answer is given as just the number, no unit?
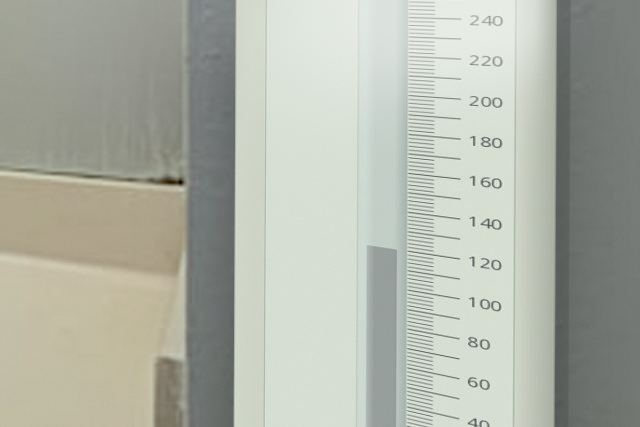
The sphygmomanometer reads 120
